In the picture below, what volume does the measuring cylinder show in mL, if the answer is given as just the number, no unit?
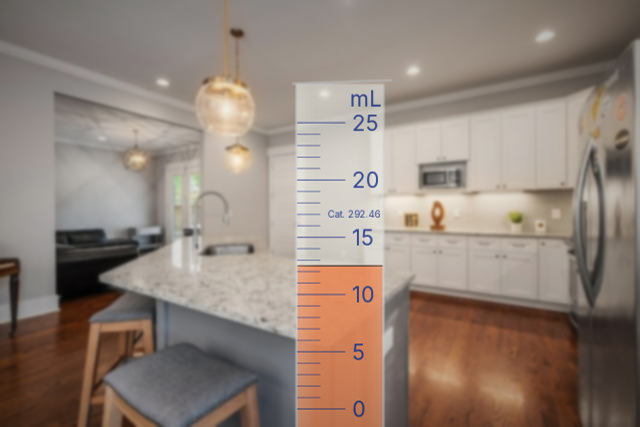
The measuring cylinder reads 12.5
